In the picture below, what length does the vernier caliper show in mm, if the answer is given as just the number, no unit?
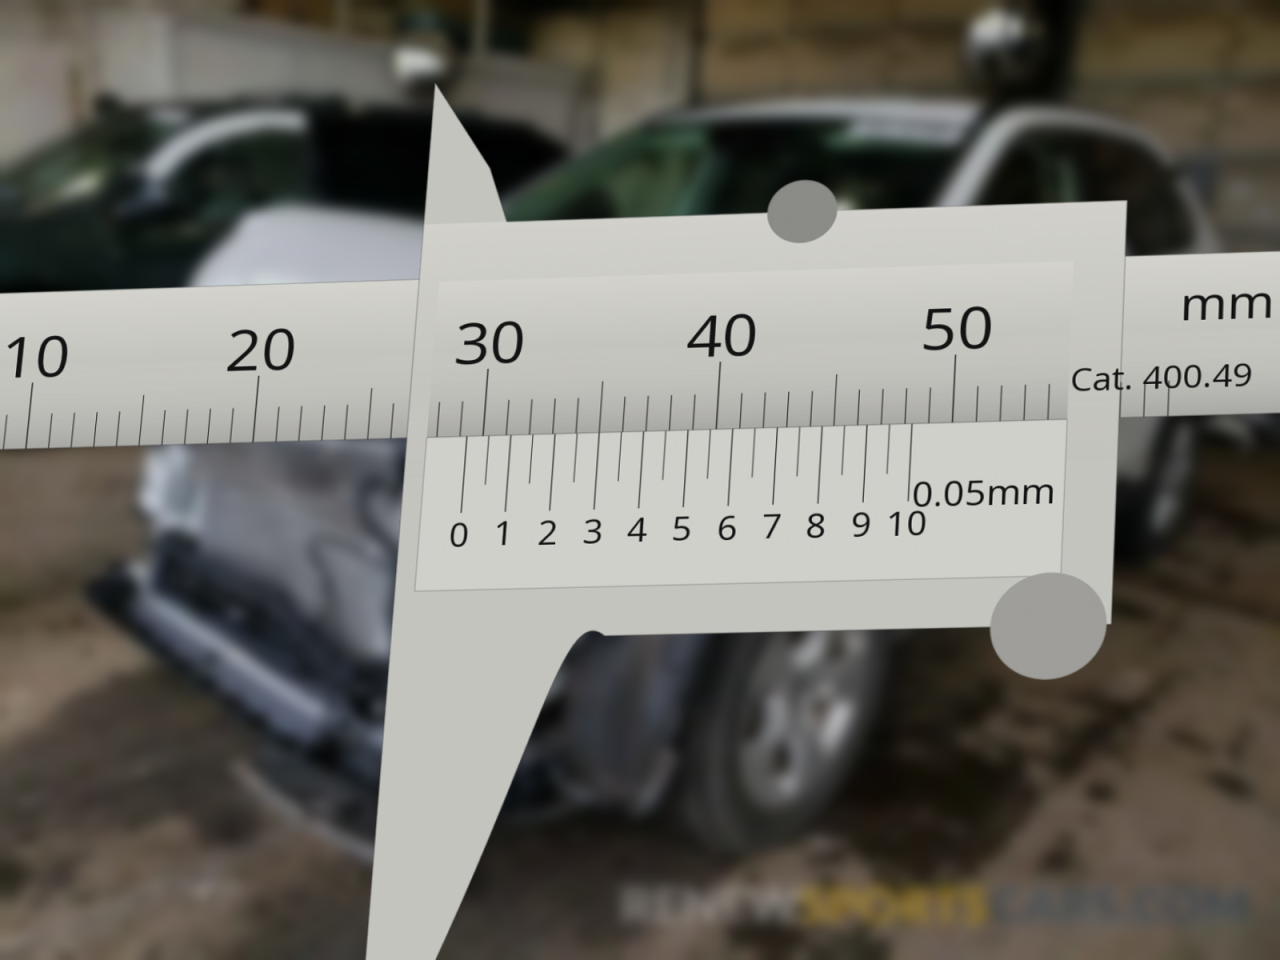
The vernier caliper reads 29.30
